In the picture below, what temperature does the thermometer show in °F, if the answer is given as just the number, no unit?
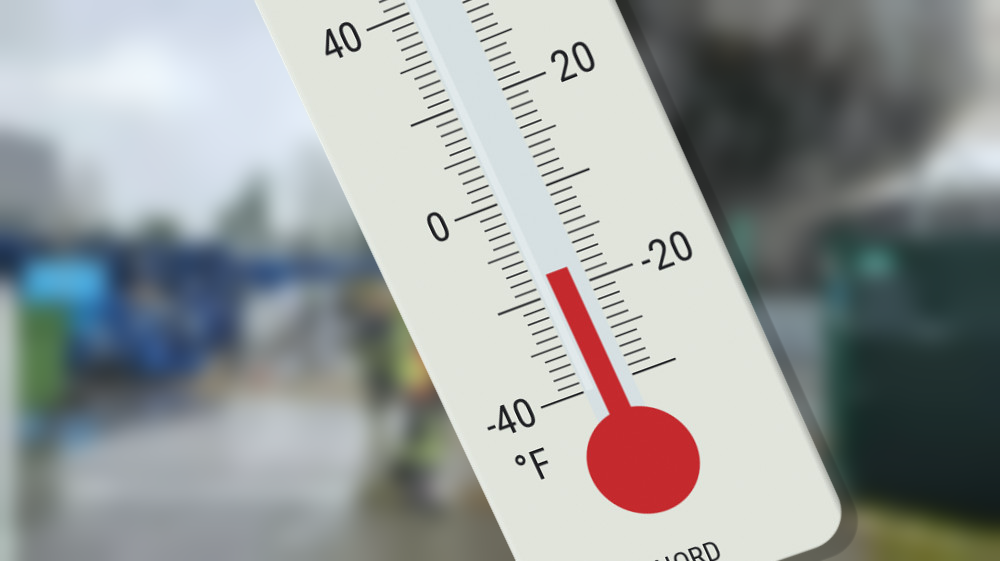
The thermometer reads -16
